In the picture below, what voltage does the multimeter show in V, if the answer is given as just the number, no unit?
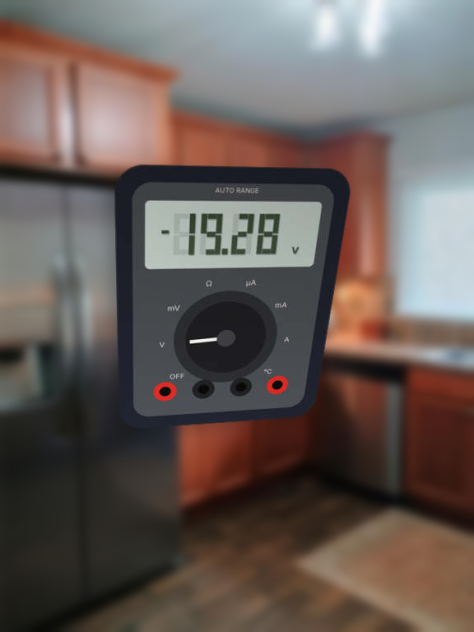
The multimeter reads -19.28
